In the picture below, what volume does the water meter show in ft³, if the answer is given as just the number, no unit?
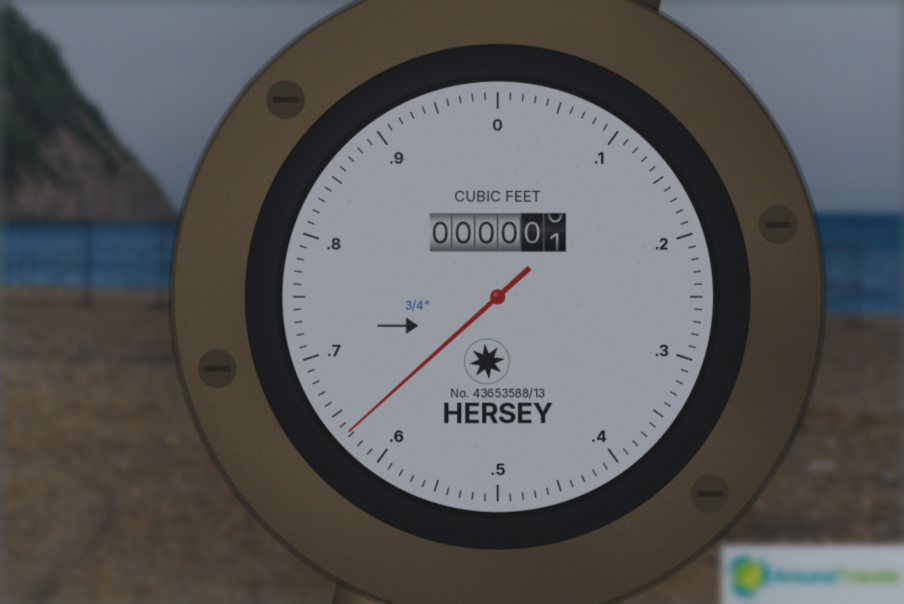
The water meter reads 0.63
